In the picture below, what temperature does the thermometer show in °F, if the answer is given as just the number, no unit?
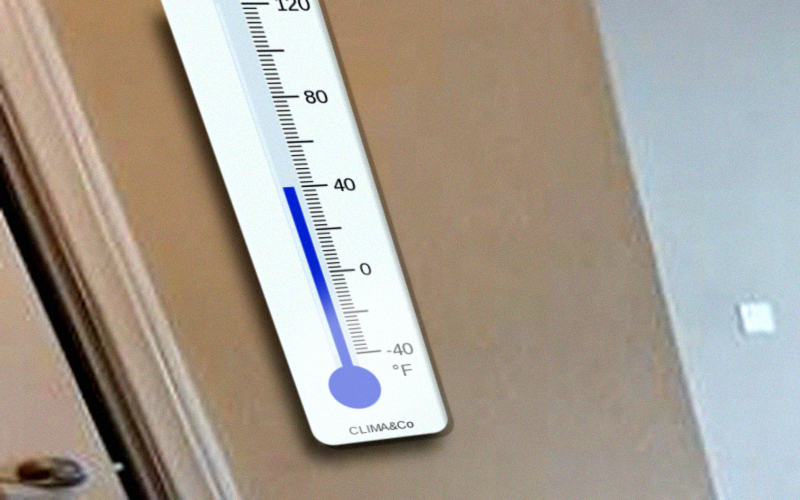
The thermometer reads 40
